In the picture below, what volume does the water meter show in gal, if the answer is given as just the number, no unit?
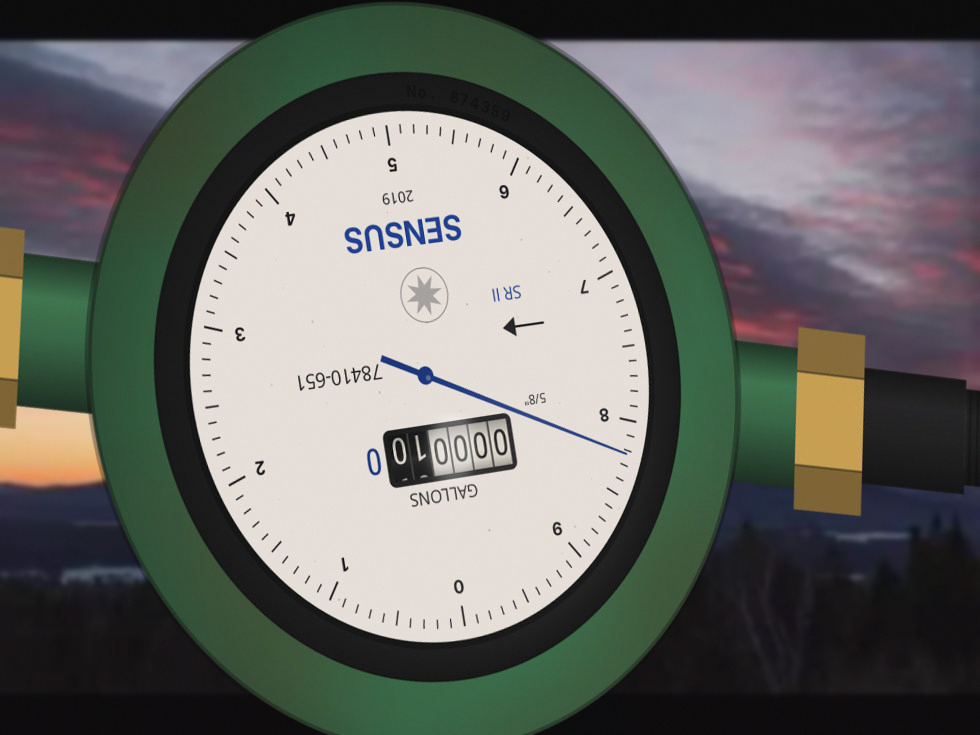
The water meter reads 98.2
